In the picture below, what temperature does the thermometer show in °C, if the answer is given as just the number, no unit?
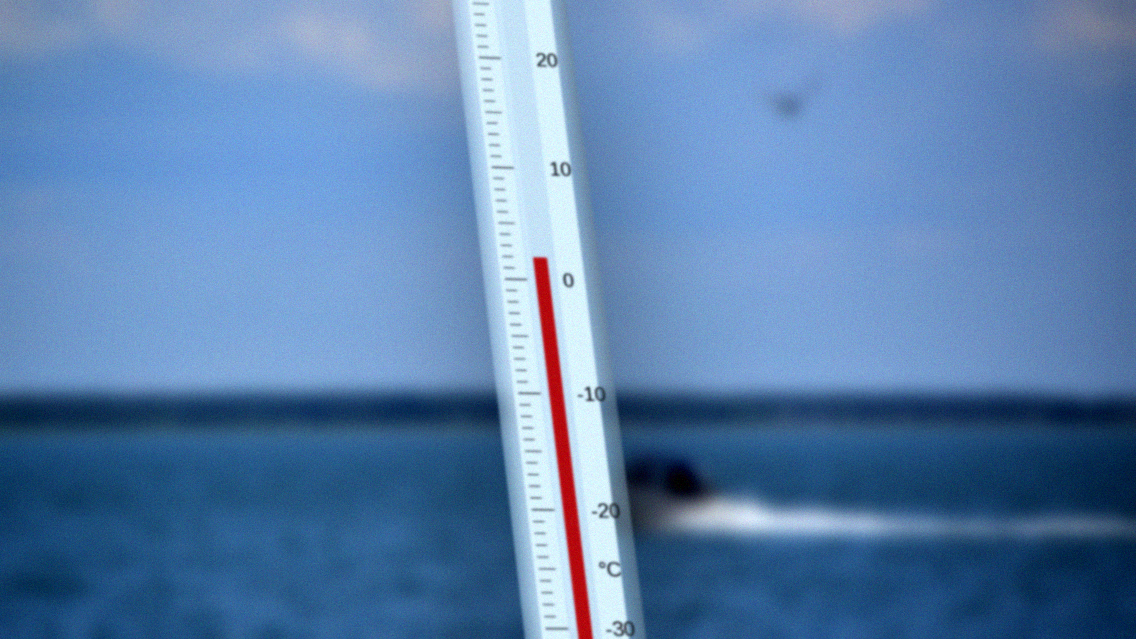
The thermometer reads 2
